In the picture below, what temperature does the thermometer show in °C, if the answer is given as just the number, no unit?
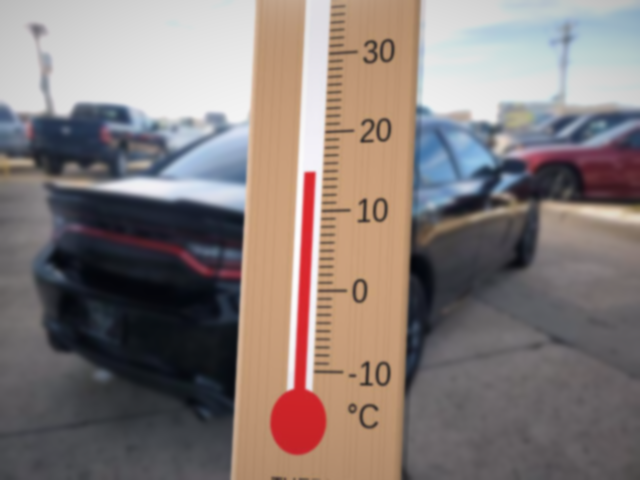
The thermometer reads 15
